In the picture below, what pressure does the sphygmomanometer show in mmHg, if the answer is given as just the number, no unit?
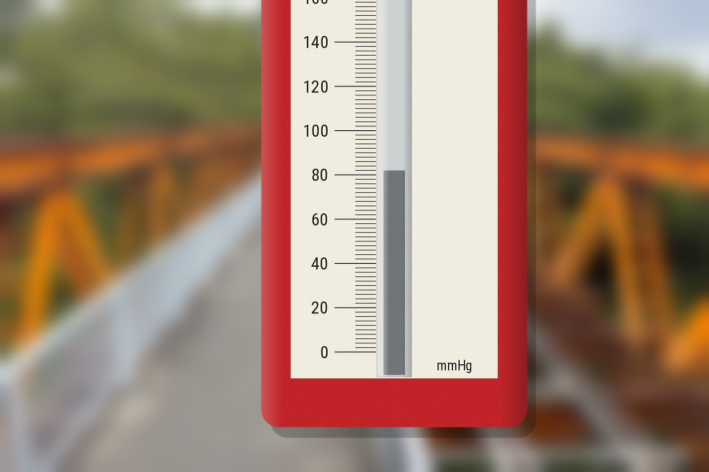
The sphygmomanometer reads 82
